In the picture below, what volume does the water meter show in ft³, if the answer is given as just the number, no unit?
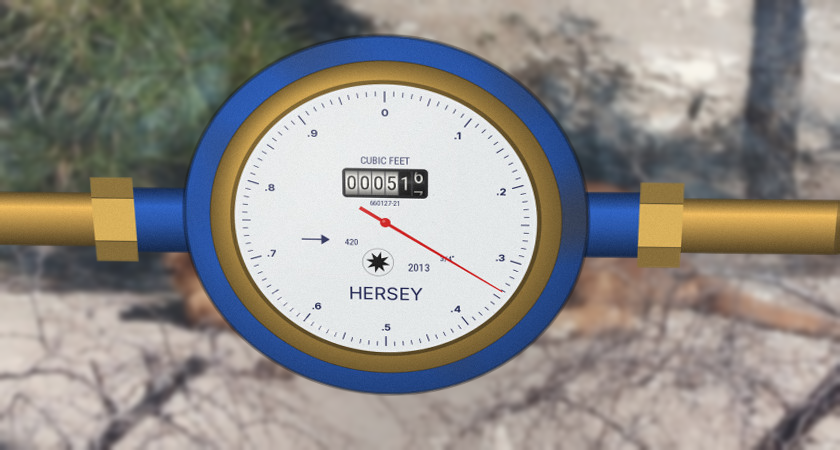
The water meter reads 516.34
